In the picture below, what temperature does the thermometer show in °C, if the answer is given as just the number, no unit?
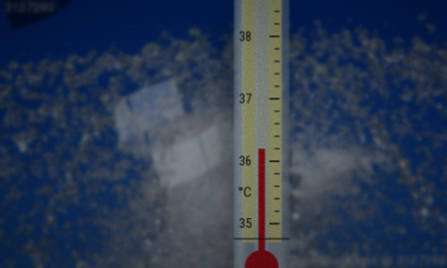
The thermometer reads 36.2
